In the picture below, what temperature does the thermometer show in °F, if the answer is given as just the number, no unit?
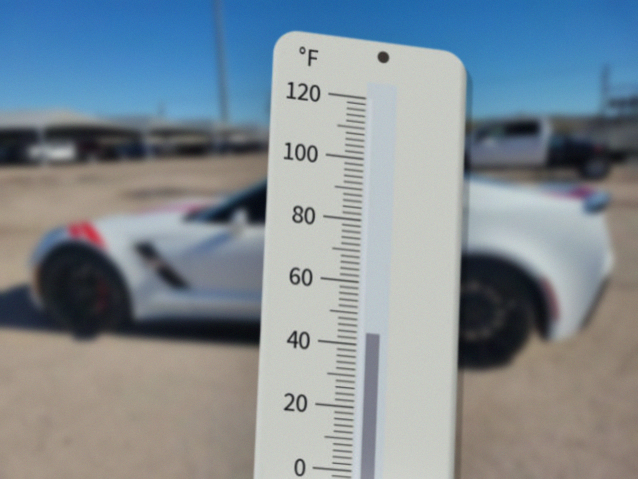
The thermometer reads 44
